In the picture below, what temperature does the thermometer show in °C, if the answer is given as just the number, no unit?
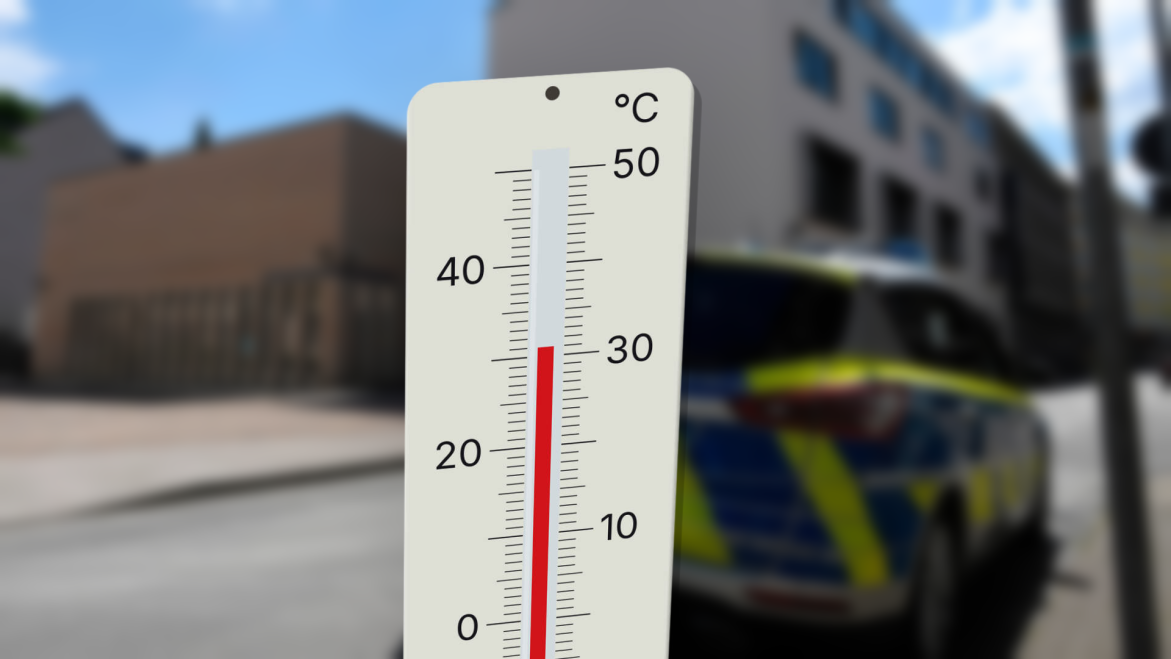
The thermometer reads 31
